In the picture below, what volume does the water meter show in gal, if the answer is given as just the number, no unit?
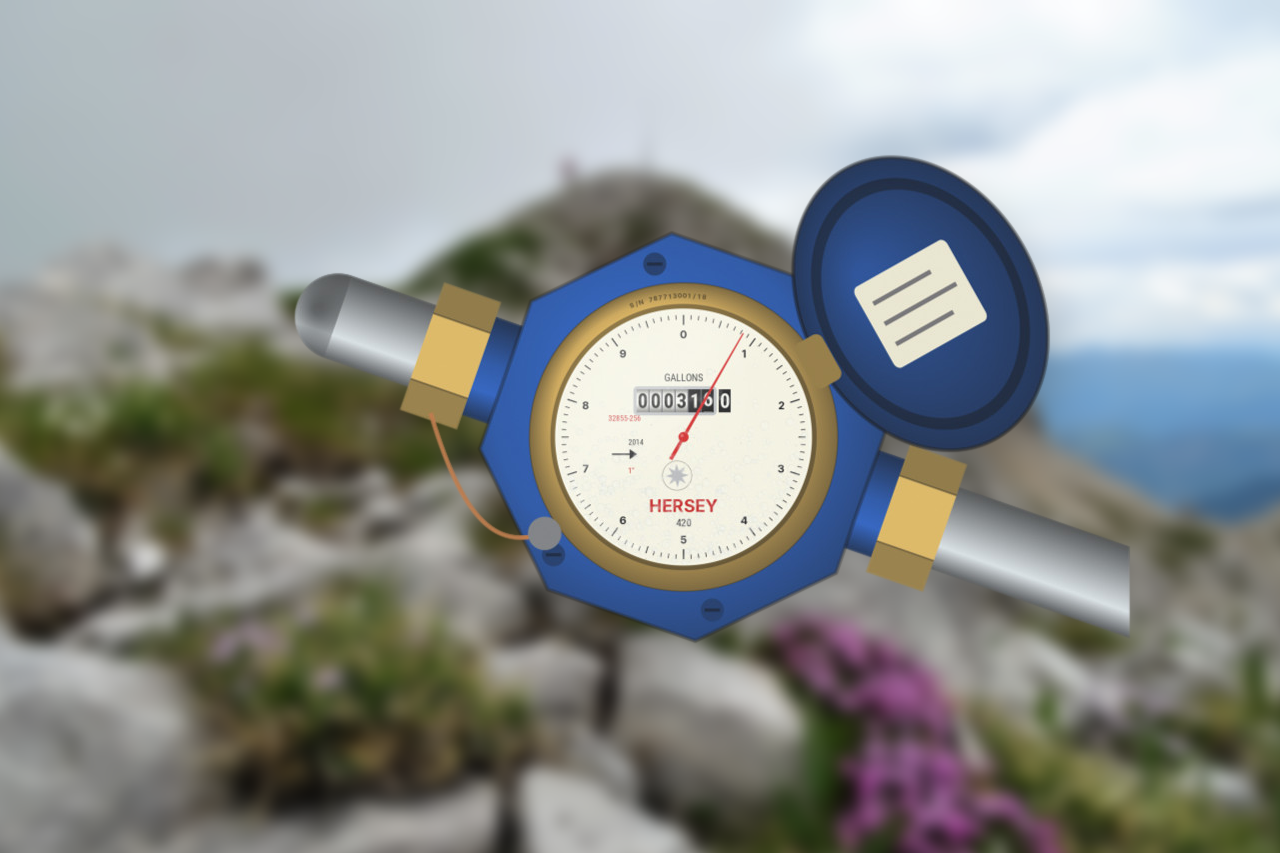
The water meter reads 3160.8
